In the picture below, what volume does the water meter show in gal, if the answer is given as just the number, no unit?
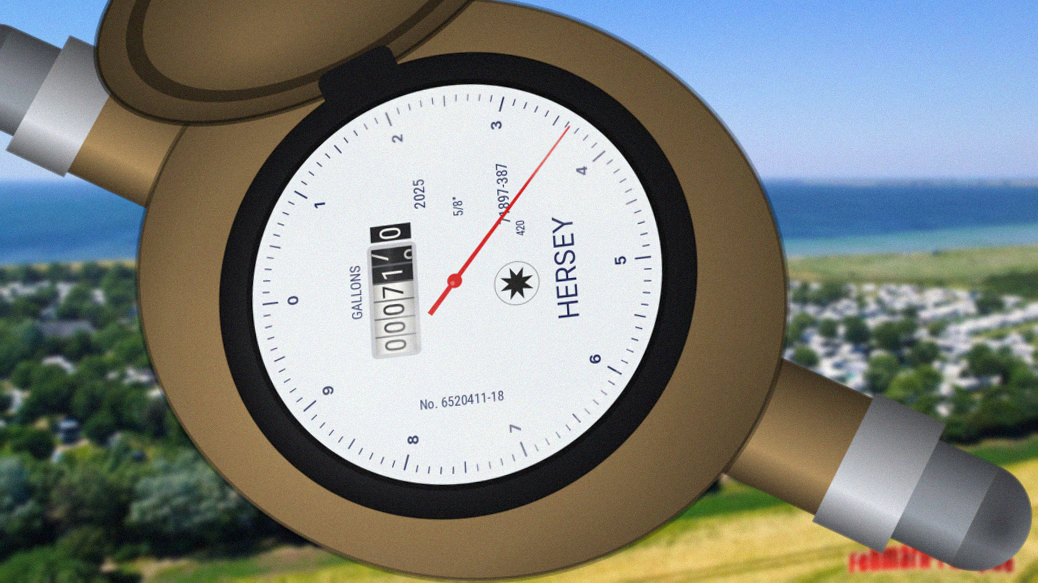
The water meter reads 7173.6
